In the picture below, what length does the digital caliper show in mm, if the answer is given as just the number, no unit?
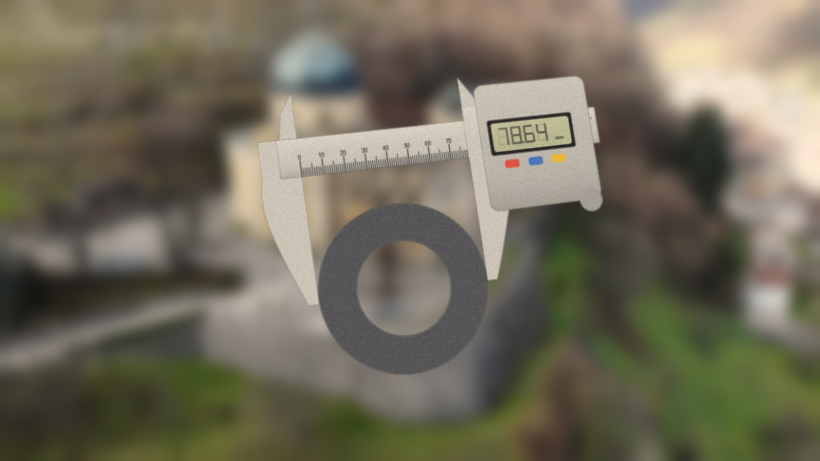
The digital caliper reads 78.64
